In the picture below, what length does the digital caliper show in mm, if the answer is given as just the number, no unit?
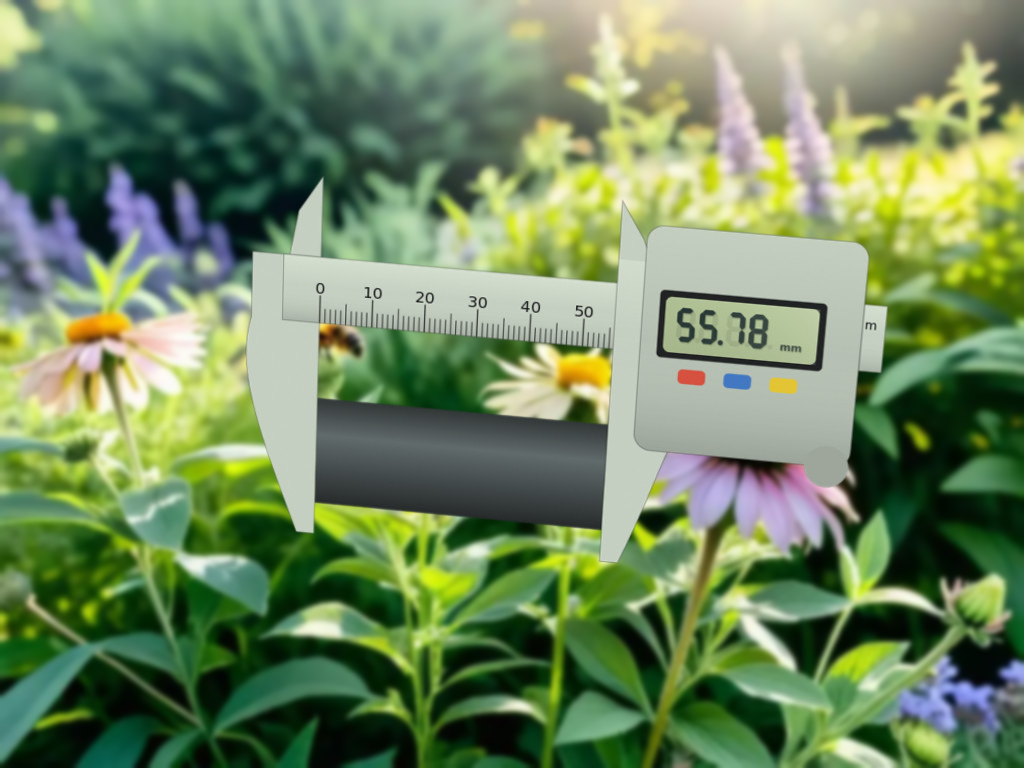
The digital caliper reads 55.78
